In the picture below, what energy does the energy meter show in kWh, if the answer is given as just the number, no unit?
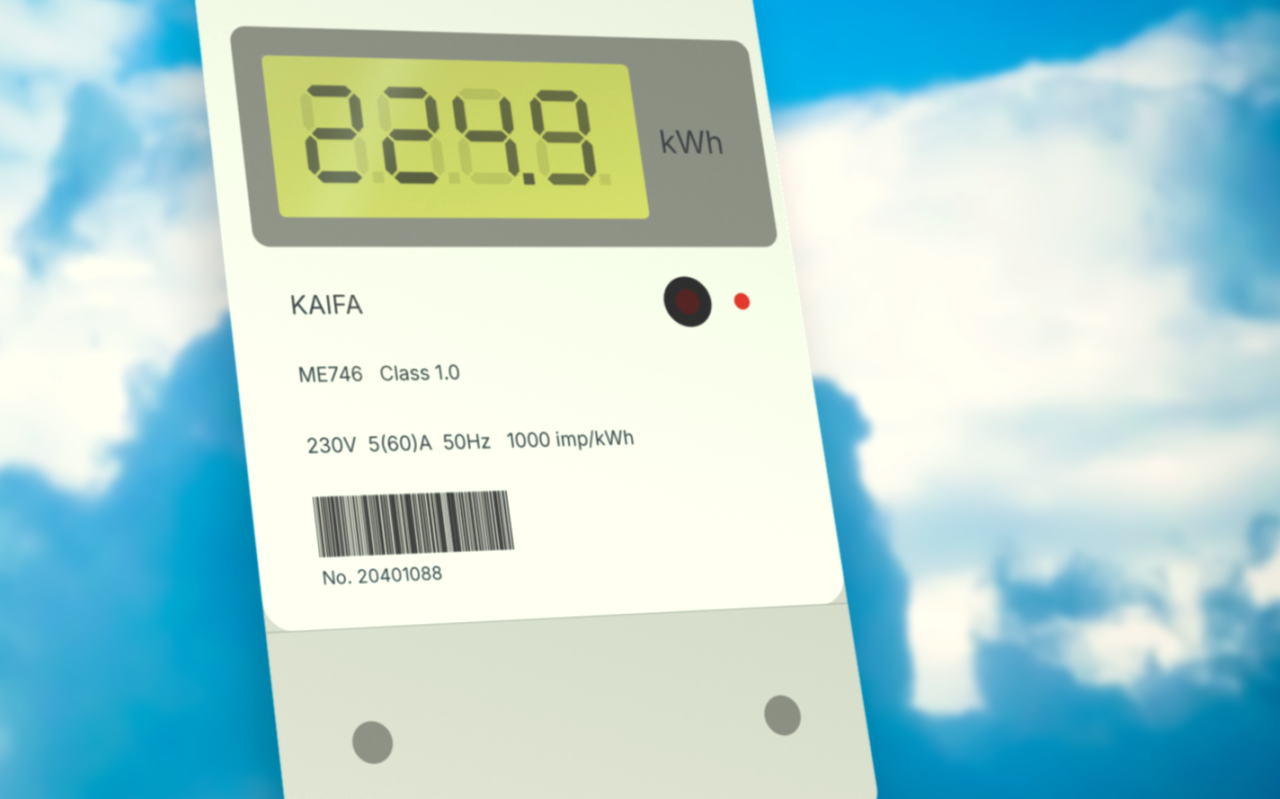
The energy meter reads 224.9
